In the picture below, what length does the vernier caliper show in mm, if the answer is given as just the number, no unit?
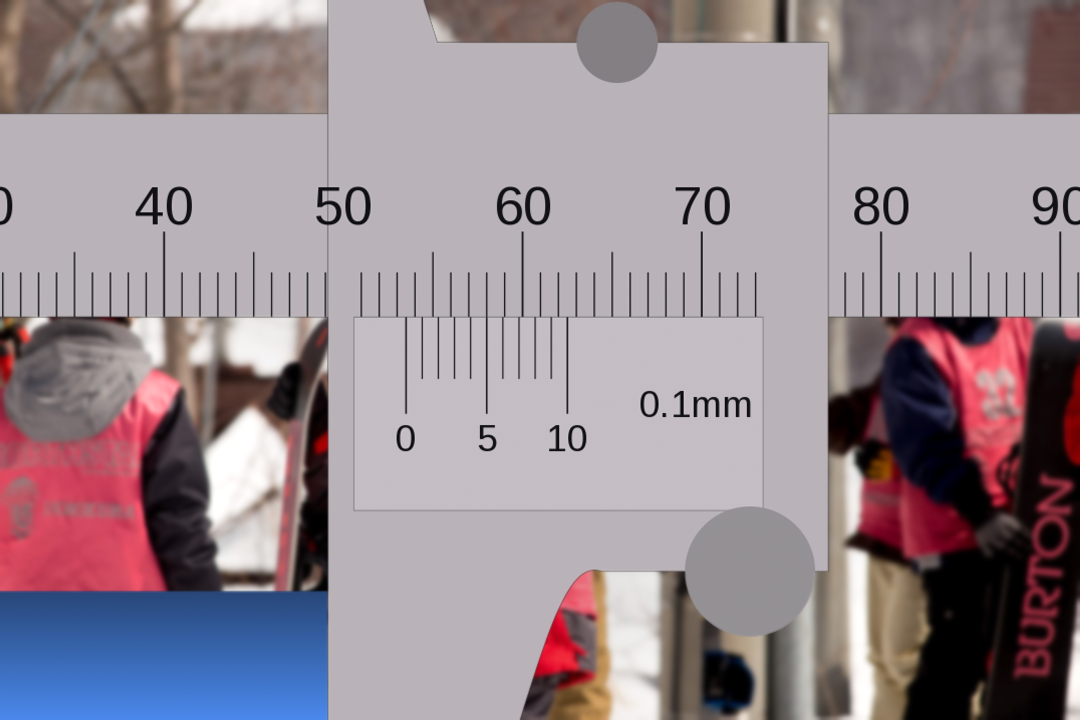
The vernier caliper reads 53.5
